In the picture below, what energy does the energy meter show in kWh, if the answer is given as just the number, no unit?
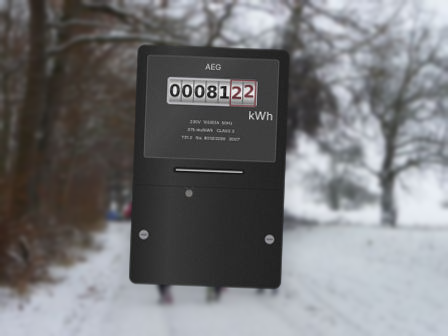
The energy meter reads 81.22
